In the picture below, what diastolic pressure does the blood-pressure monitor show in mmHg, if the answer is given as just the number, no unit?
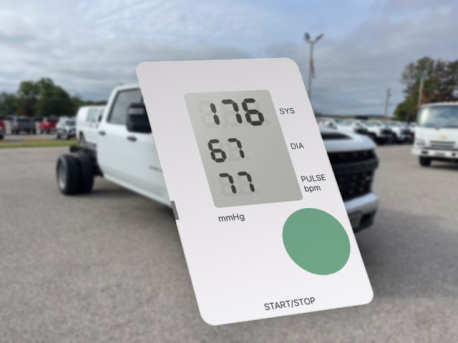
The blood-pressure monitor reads 67
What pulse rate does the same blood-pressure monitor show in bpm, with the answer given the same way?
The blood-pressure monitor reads 77
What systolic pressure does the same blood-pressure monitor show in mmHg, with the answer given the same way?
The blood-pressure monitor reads 176
